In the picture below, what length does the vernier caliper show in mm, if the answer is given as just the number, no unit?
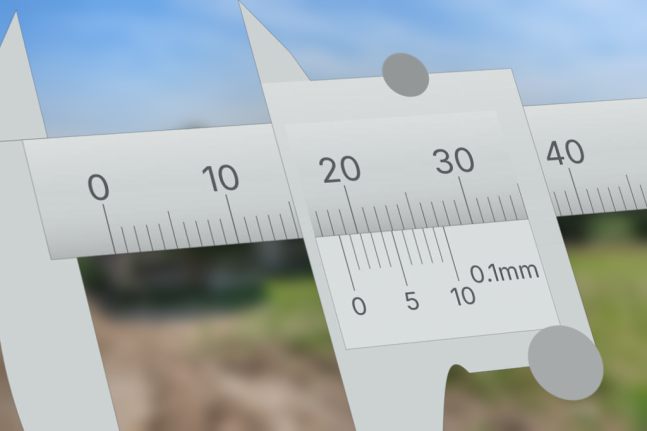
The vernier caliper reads 18.4
